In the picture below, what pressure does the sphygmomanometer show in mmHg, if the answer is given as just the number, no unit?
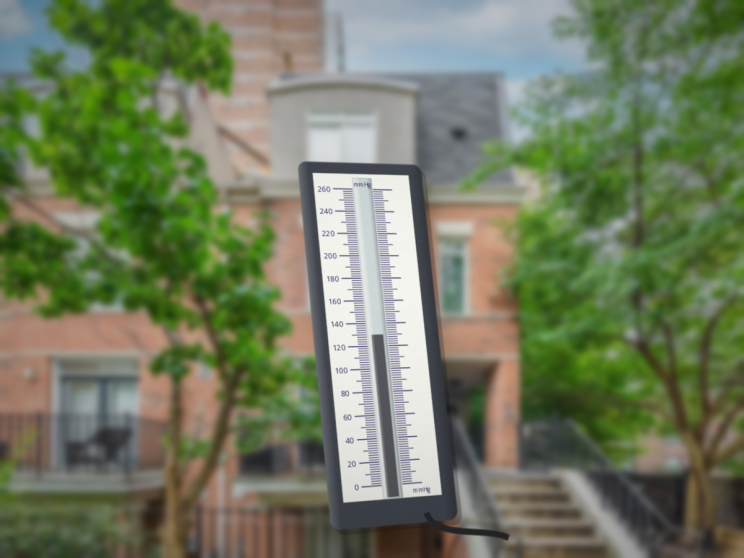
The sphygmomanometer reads 130
